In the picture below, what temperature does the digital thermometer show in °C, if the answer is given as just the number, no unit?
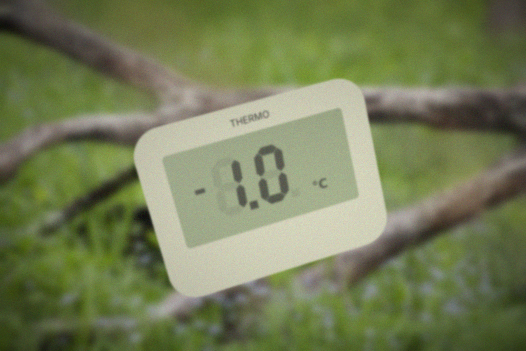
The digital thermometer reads -1.0
